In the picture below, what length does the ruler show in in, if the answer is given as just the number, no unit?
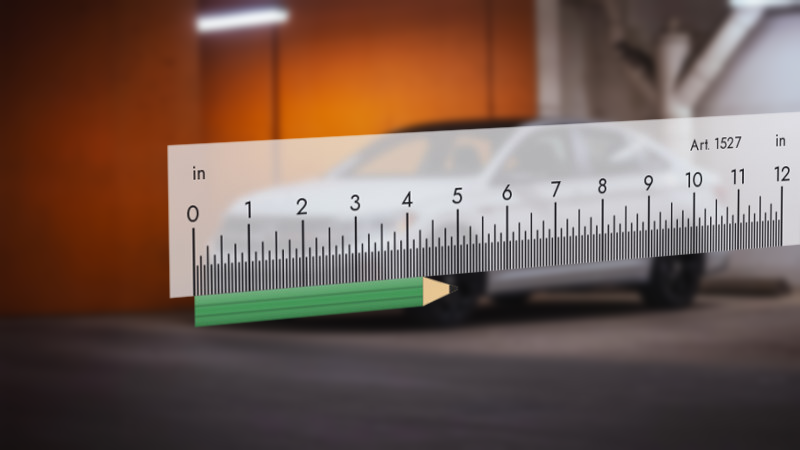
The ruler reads 5
